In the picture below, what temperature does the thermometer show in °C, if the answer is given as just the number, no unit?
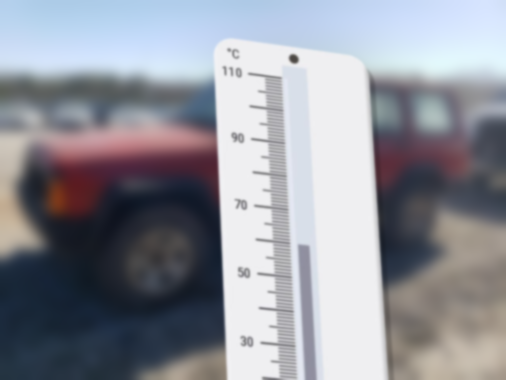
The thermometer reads 60
